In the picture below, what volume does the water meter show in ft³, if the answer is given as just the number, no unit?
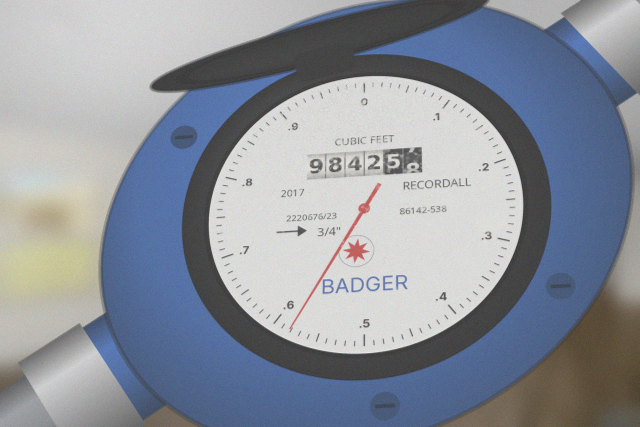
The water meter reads 984257.58
